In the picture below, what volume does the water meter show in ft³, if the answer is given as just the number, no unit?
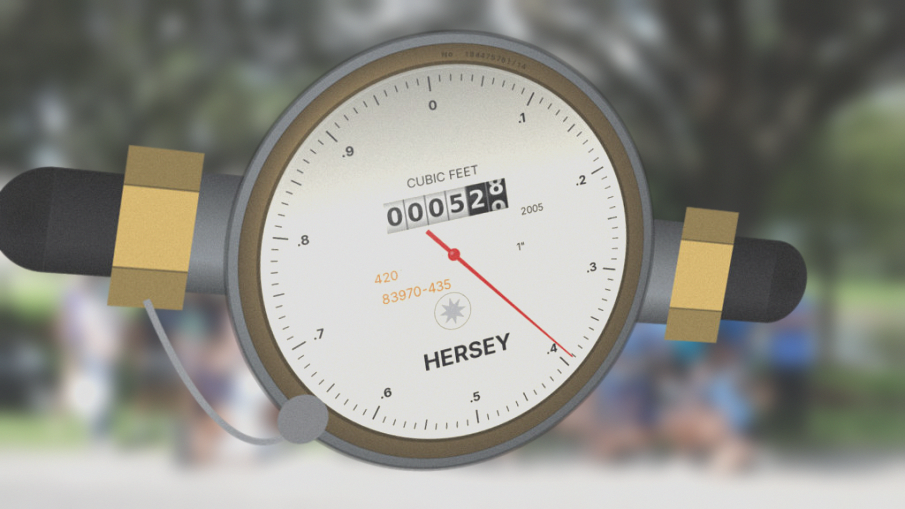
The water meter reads 528.39
